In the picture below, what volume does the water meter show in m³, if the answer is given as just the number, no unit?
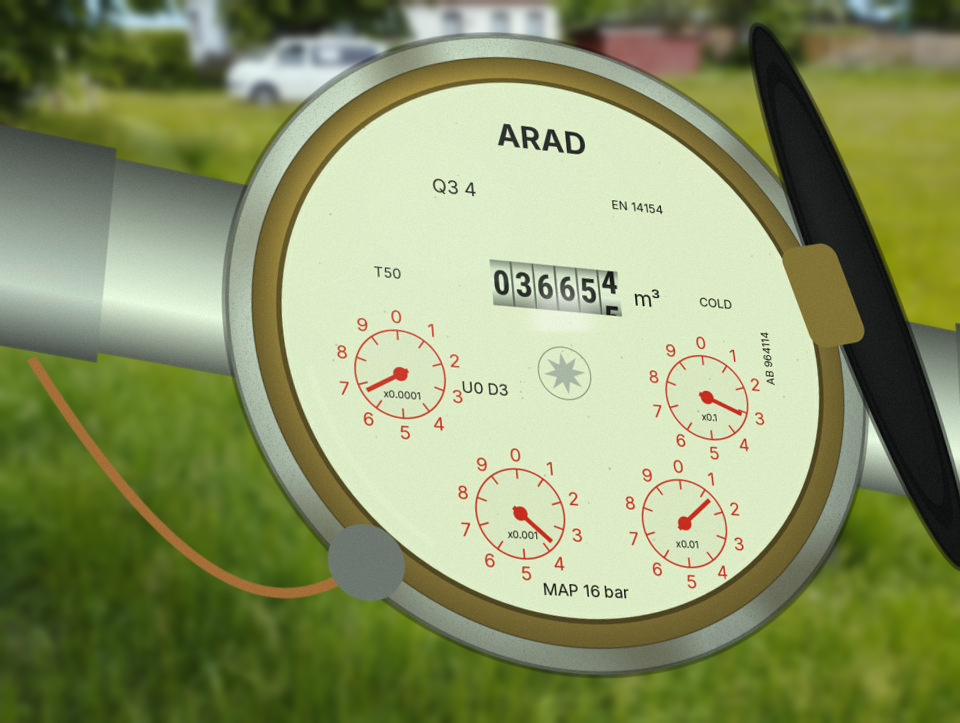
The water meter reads 36654.3136
